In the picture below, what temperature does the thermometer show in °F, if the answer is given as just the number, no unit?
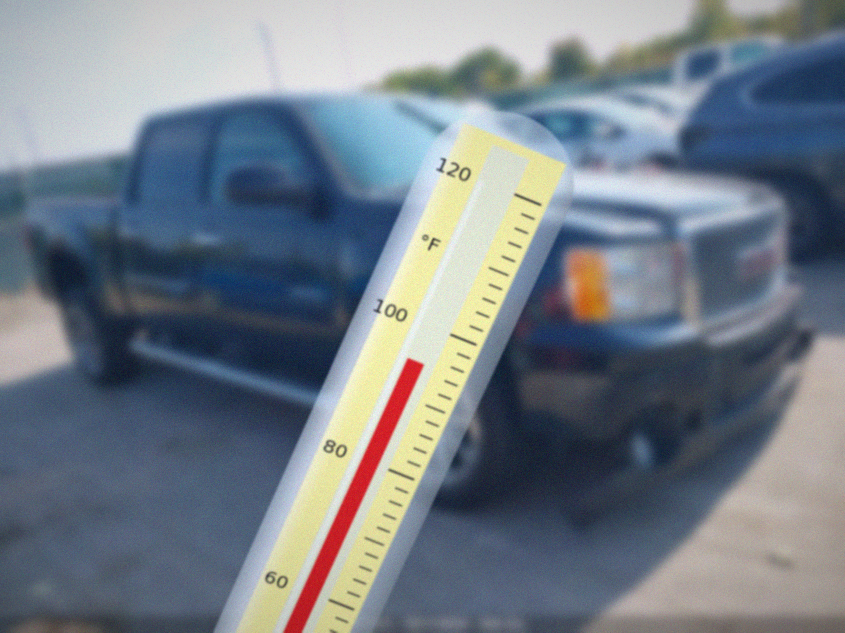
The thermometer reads 95
